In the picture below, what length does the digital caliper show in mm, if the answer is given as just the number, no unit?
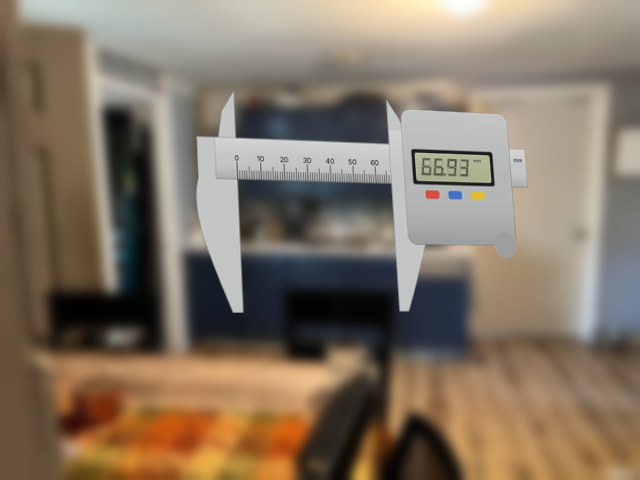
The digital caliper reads 66.93
